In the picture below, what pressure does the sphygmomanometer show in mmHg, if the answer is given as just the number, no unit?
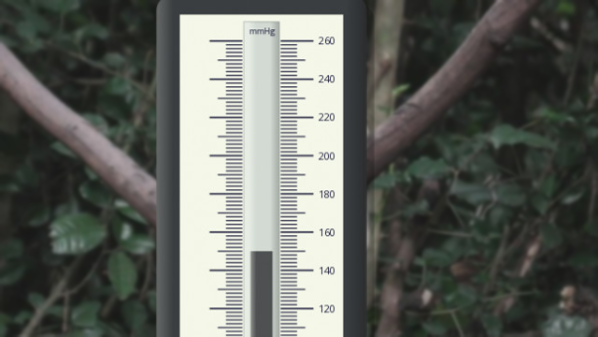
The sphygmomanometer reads 150
